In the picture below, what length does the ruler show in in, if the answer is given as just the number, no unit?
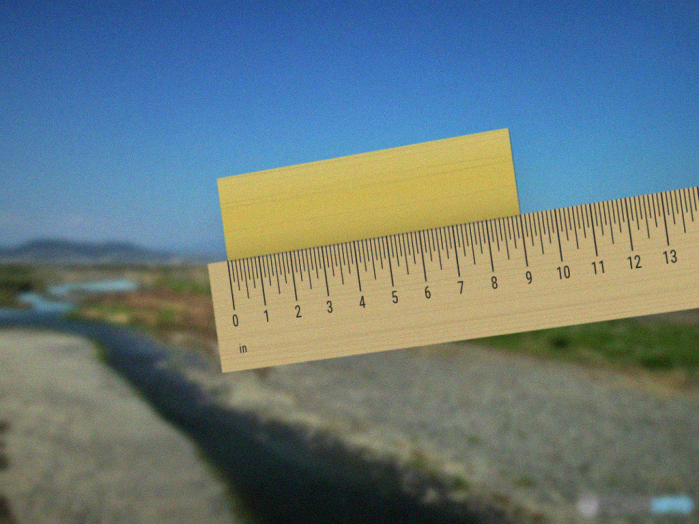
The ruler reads 9
